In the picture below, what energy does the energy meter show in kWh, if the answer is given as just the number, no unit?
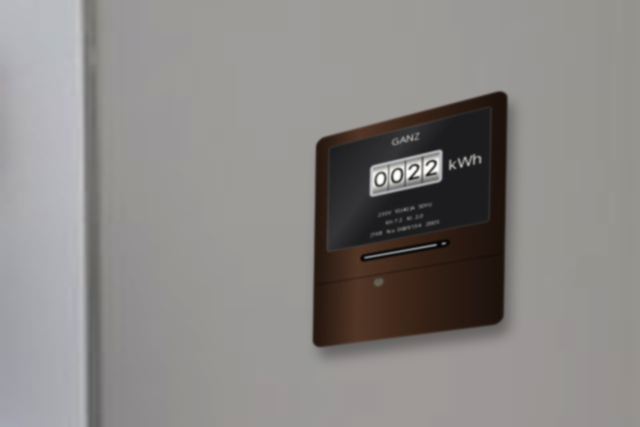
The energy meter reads 22
